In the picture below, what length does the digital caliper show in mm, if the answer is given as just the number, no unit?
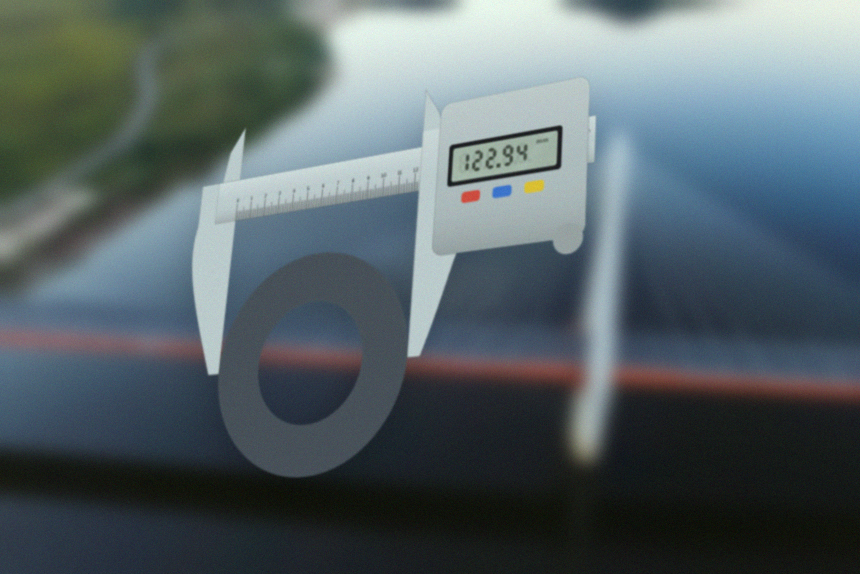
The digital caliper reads 122.94
